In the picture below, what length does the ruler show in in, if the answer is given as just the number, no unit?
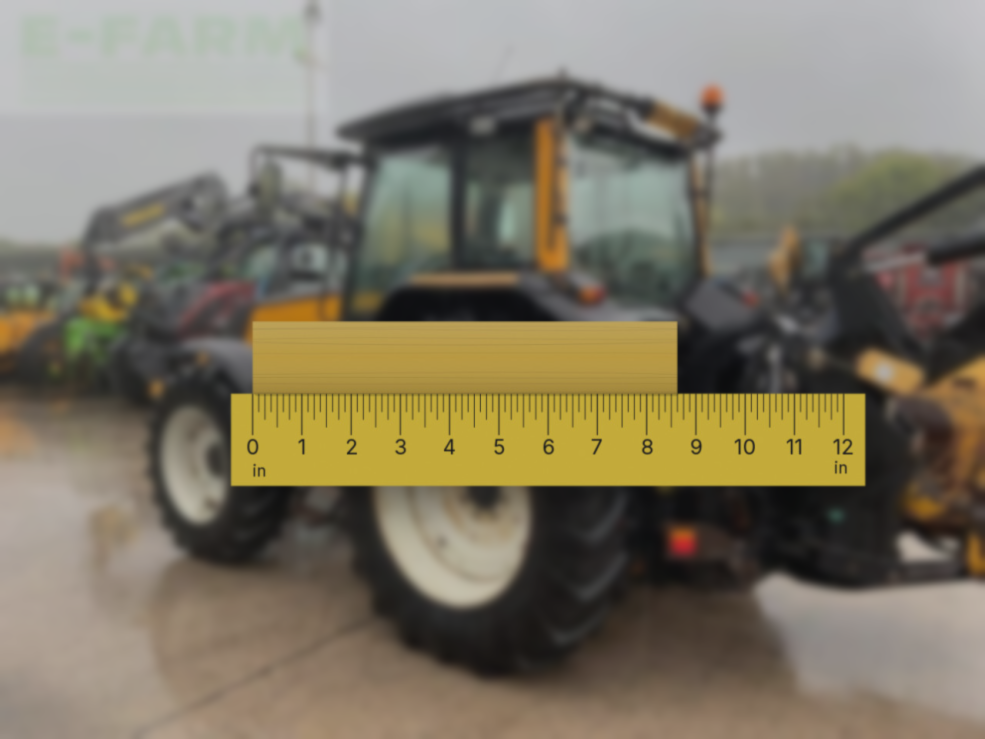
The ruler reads 8.625
